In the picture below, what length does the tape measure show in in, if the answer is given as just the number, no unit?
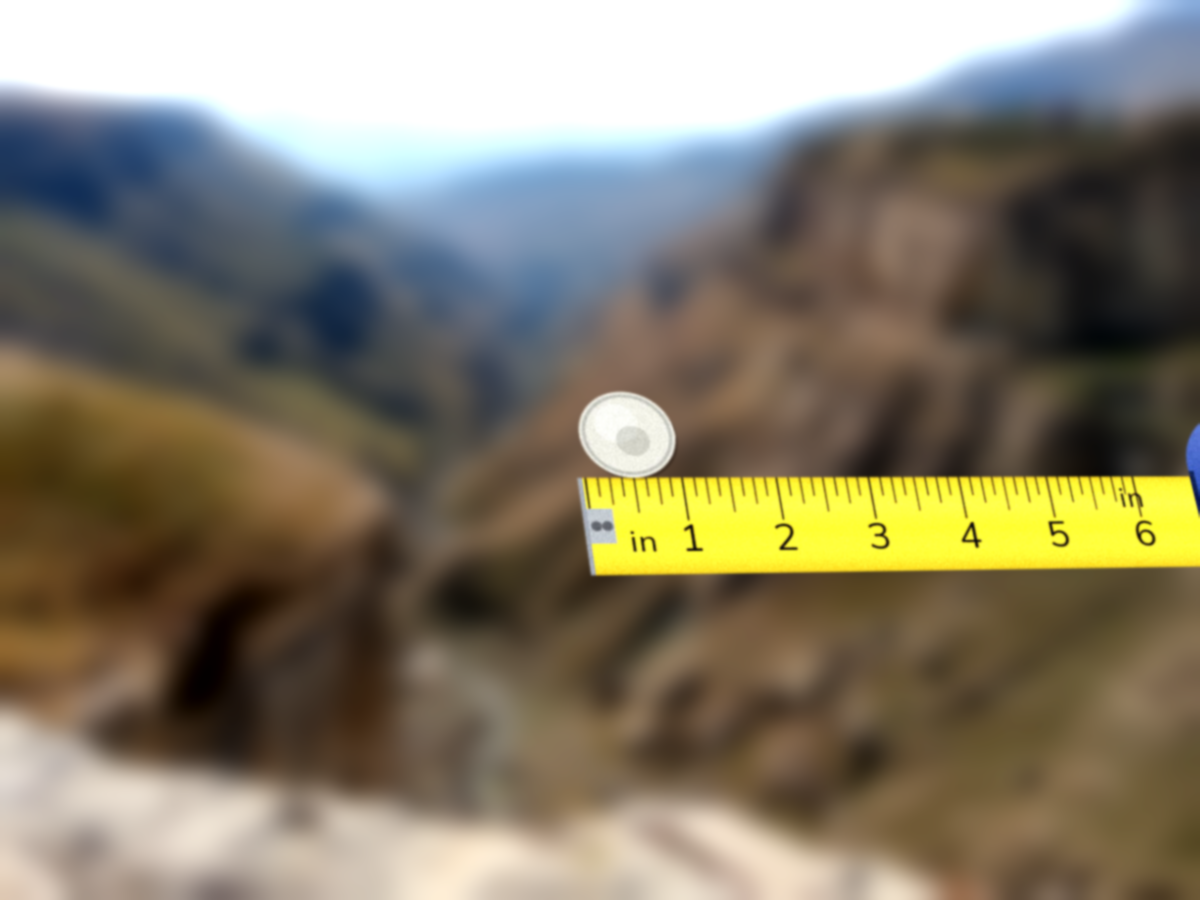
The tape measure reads 1
